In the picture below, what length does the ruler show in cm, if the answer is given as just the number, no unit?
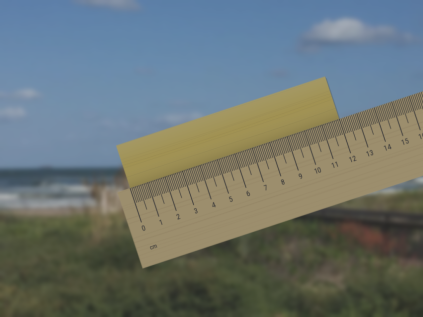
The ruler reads 12
